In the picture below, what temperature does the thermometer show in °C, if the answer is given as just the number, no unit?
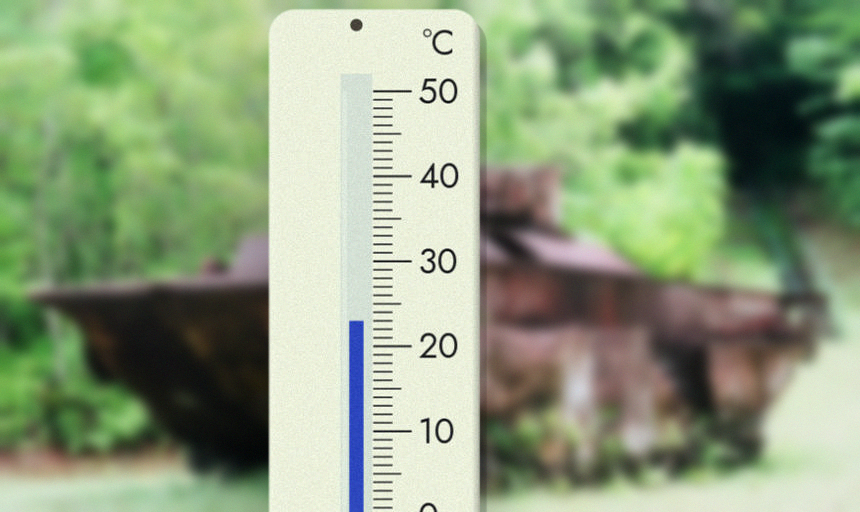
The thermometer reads 23
